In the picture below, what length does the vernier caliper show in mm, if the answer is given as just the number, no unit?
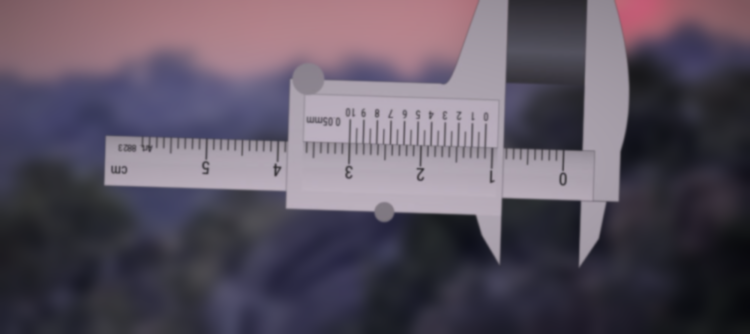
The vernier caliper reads 11.0
